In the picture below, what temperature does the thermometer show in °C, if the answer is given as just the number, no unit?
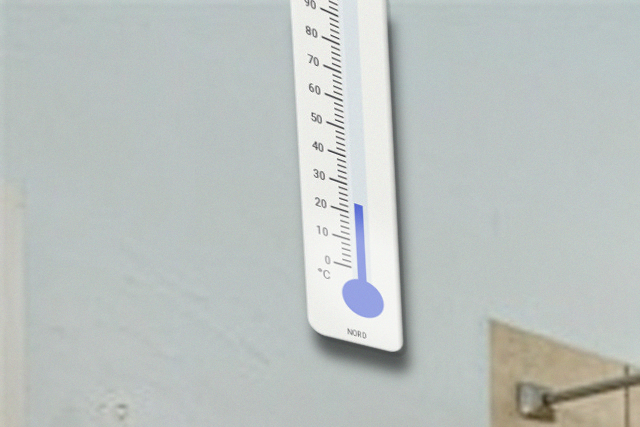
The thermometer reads 24
